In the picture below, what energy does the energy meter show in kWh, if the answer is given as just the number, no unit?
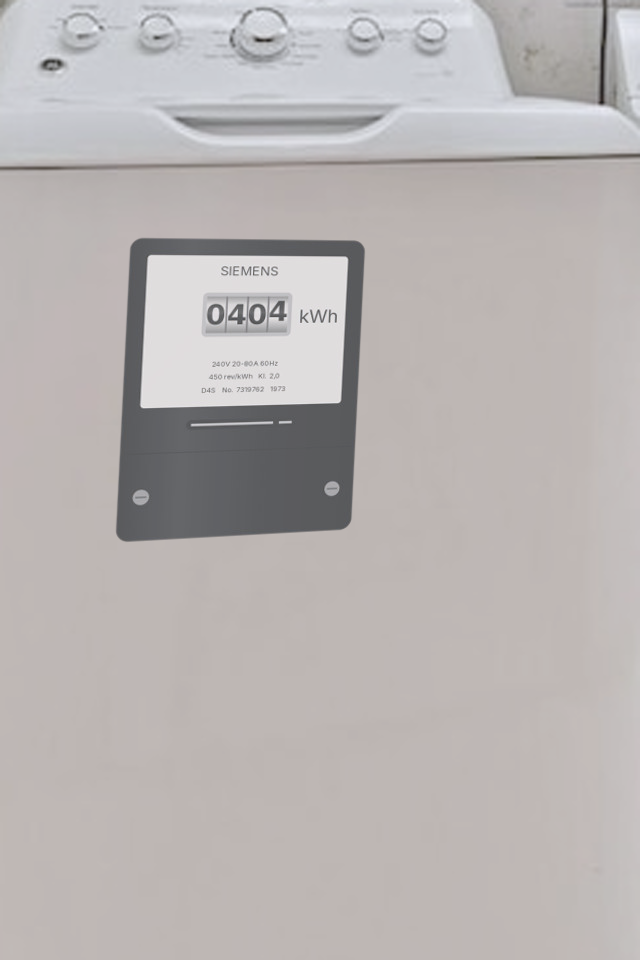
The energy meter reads 404
